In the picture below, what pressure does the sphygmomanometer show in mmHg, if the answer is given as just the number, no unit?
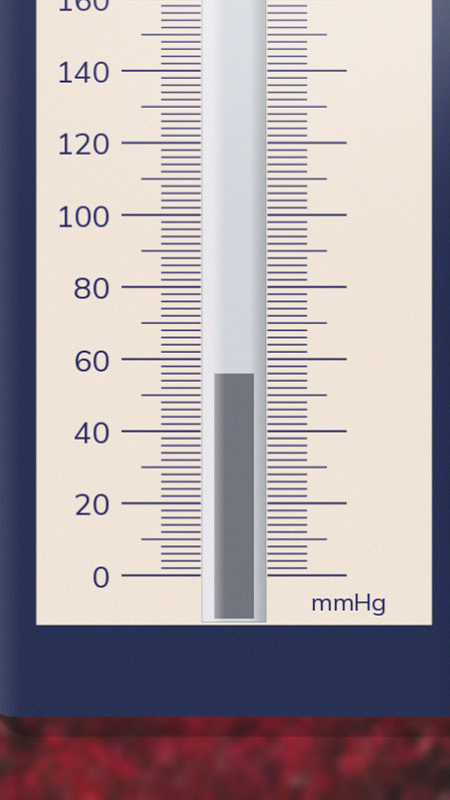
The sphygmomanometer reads 56
